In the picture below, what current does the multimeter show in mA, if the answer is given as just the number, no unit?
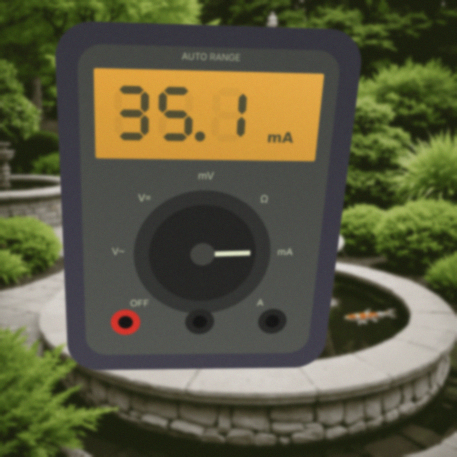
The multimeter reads 35.1
